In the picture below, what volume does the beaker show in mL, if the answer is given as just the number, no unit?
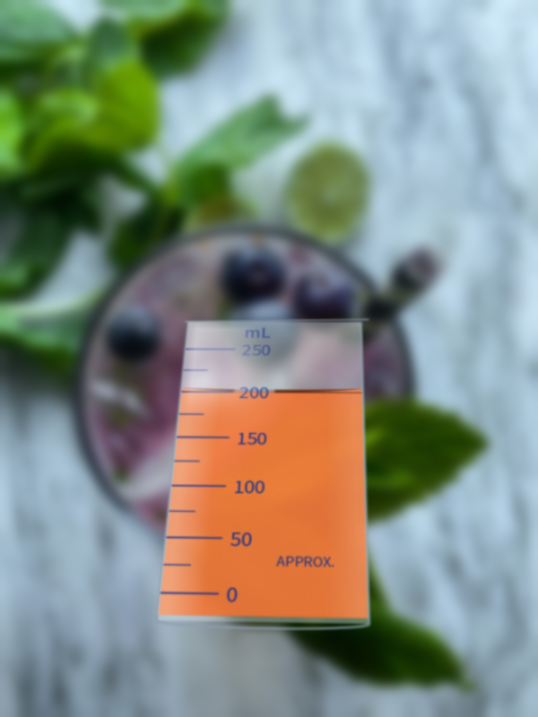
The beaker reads 200
